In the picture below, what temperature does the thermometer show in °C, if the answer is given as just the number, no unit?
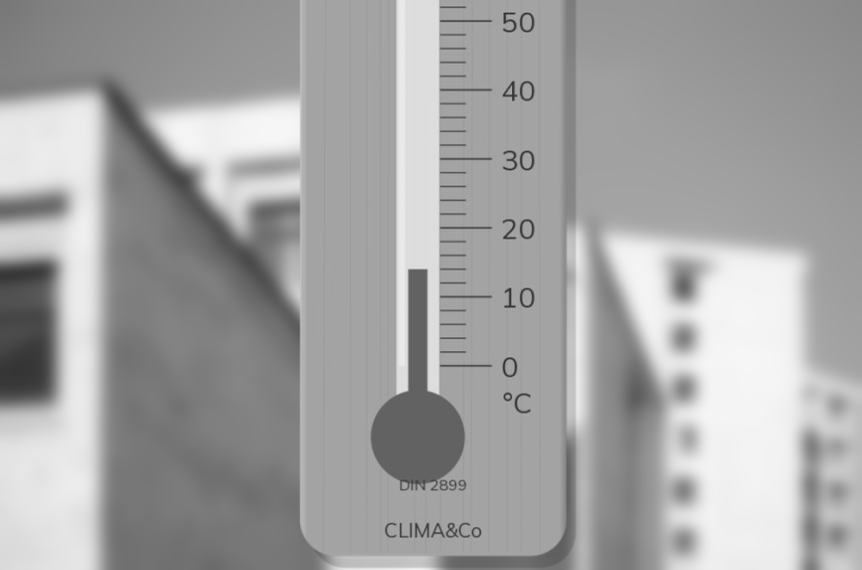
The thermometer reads 14
